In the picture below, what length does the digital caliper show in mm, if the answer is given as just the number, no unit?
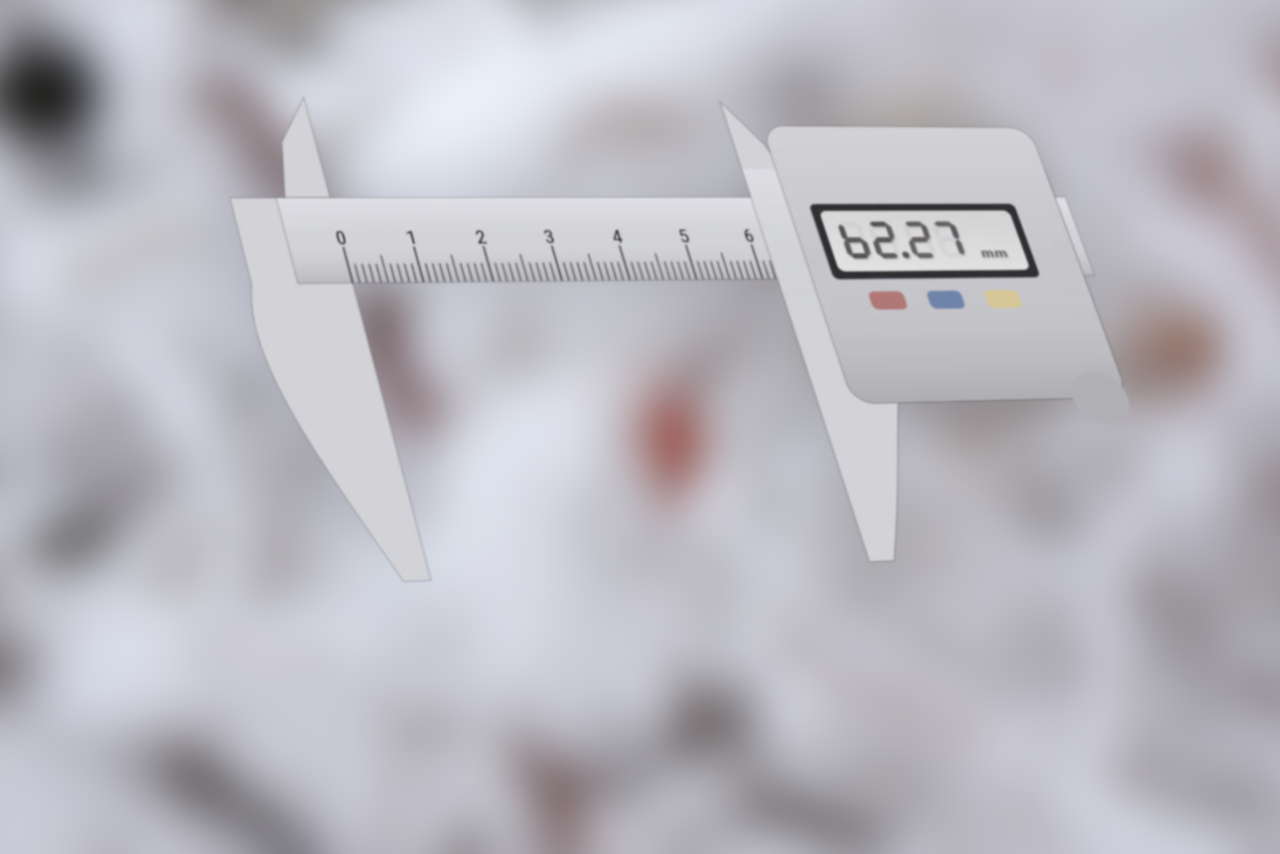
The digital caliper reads 62.27
